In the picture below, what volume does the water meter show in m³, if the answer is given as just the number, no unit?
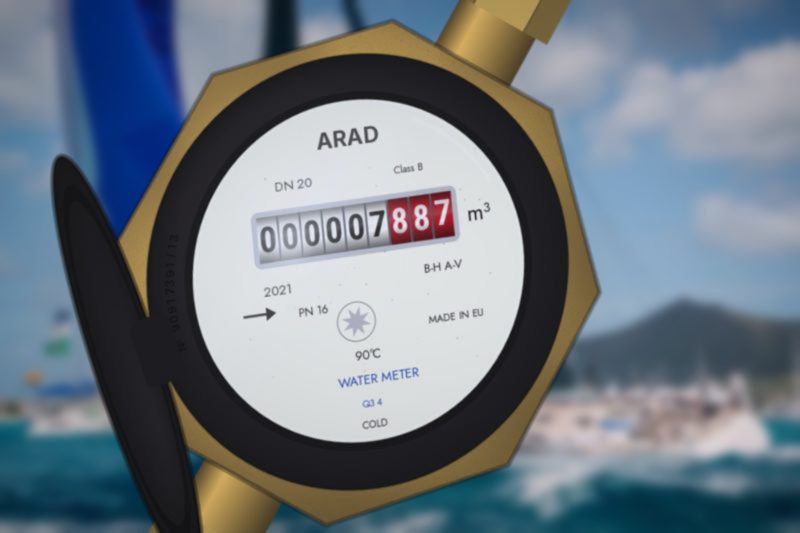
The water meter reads 7.887
